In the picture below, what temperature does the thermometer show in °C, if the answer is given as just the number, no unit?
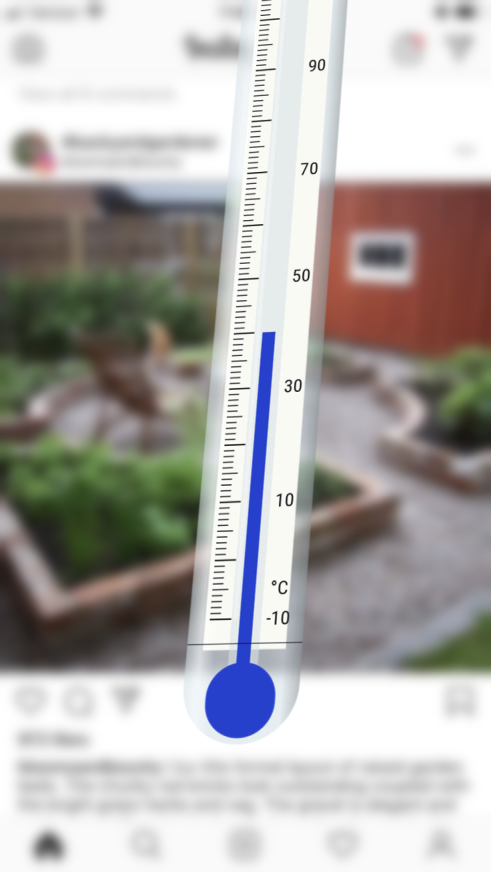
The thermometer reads 40
